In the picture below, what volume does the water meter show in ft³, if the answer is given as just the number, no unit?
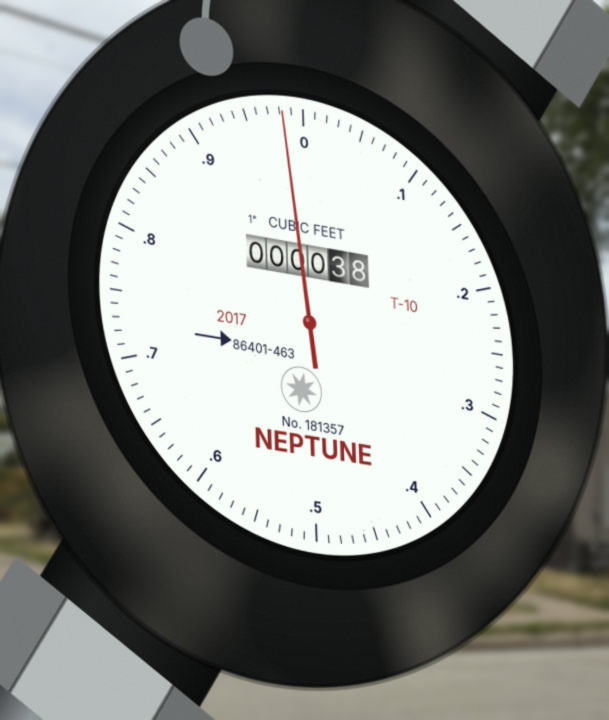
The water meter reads 37.98
